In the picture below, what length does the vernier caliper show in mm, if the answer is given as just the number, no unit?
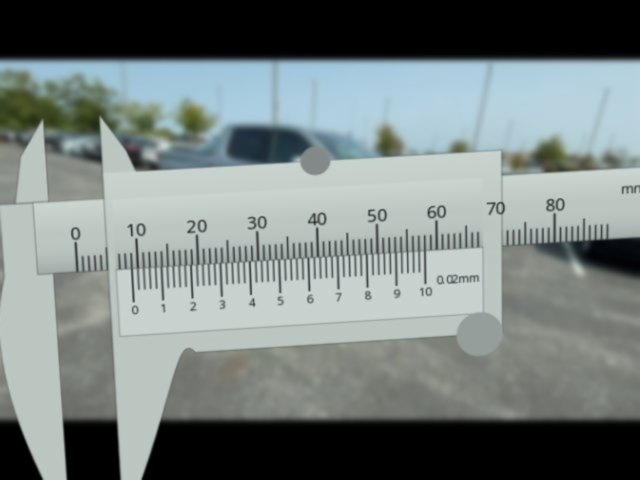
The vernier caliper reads 9.0
